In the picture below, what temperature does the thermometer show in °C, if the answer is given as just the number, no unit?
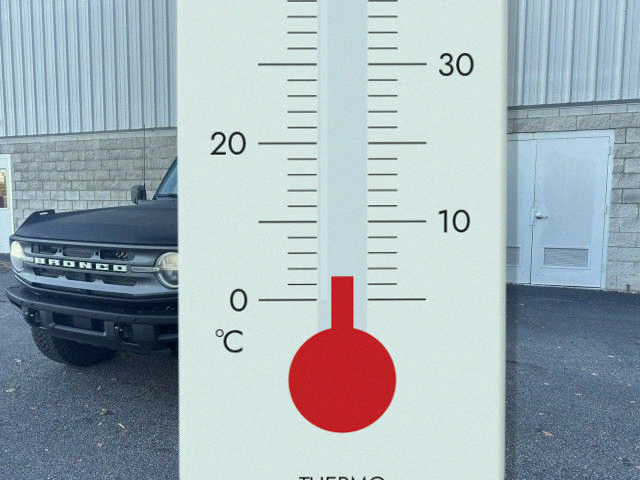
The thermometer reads 3
